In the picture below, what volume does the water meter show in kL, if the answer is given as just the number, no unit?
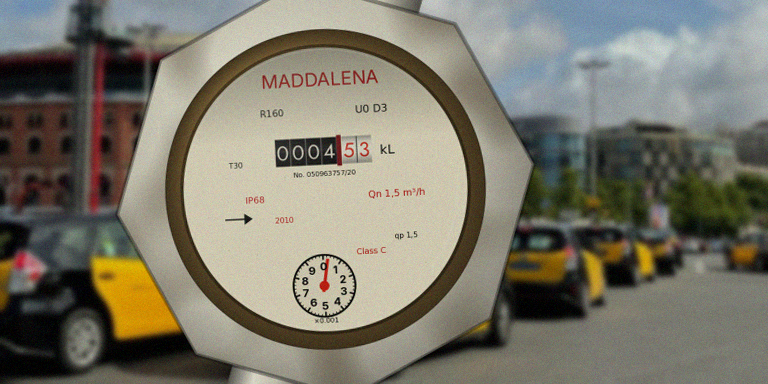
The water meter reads 4.530
